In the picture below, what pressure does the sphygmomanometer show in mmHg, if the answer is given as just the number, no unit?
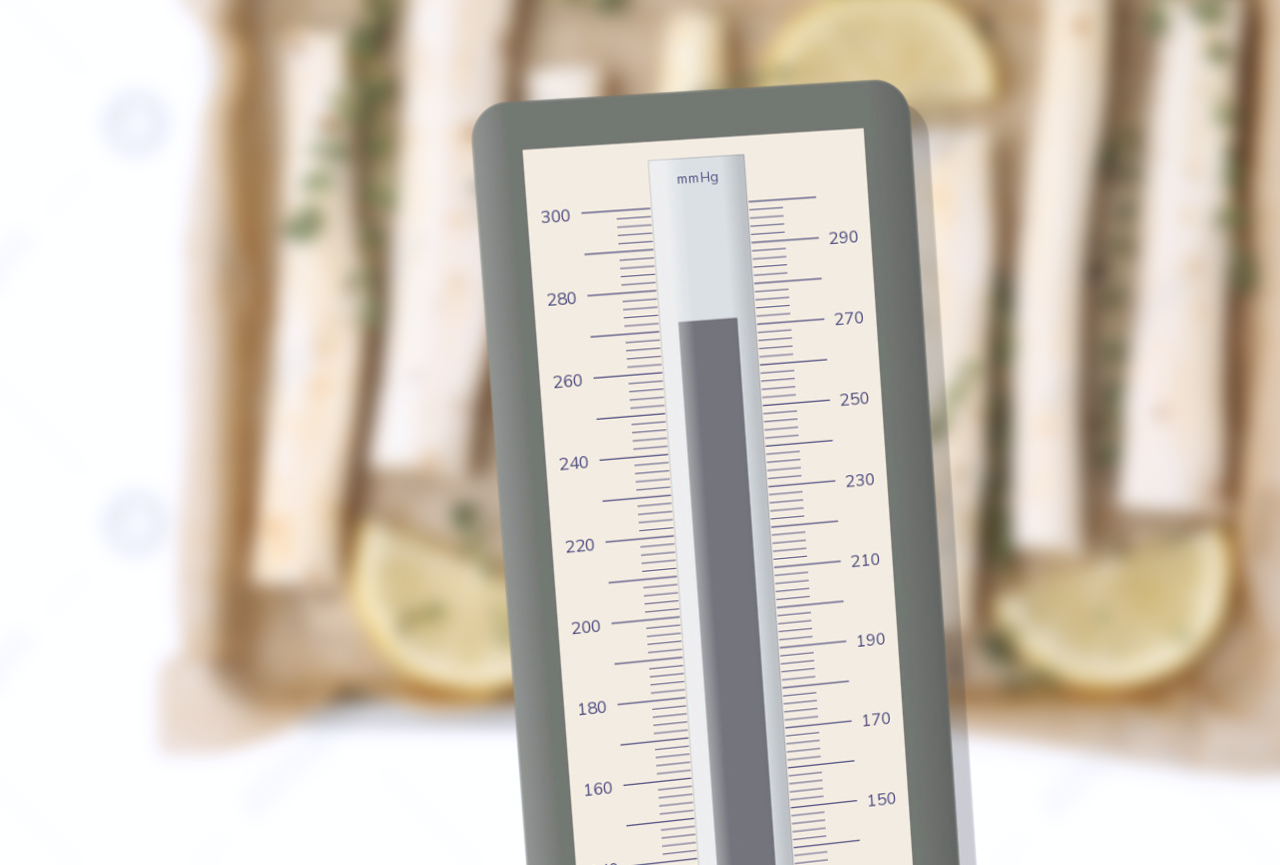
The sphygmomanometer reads 272
